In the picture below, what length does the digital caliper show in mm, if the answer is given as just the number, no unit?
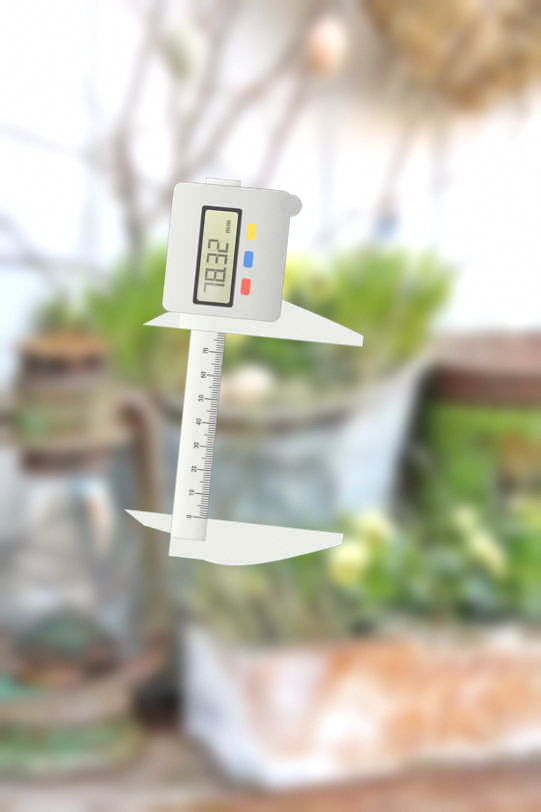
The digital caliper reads 78.32
